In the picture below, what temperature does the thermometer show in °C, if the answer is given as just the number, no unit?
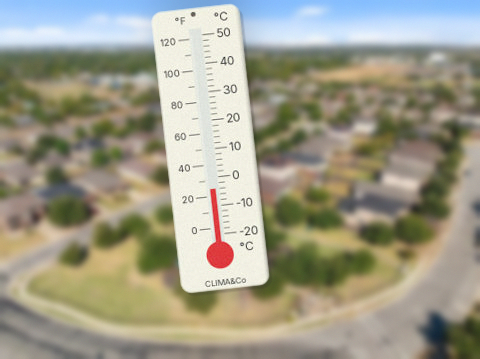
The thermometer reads -4
